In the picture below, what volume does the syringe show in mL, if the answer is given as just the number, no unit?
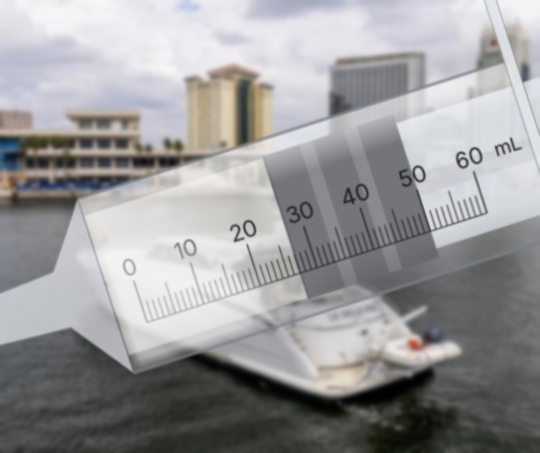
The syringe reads 27
